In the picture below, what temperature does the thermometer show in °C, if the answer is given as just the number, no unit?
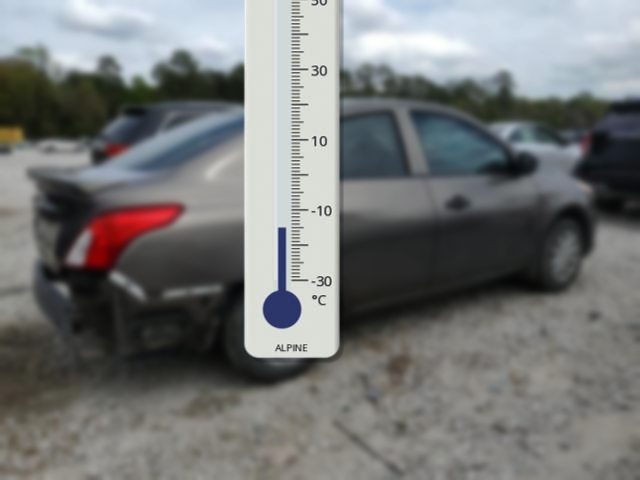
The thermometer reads -15
